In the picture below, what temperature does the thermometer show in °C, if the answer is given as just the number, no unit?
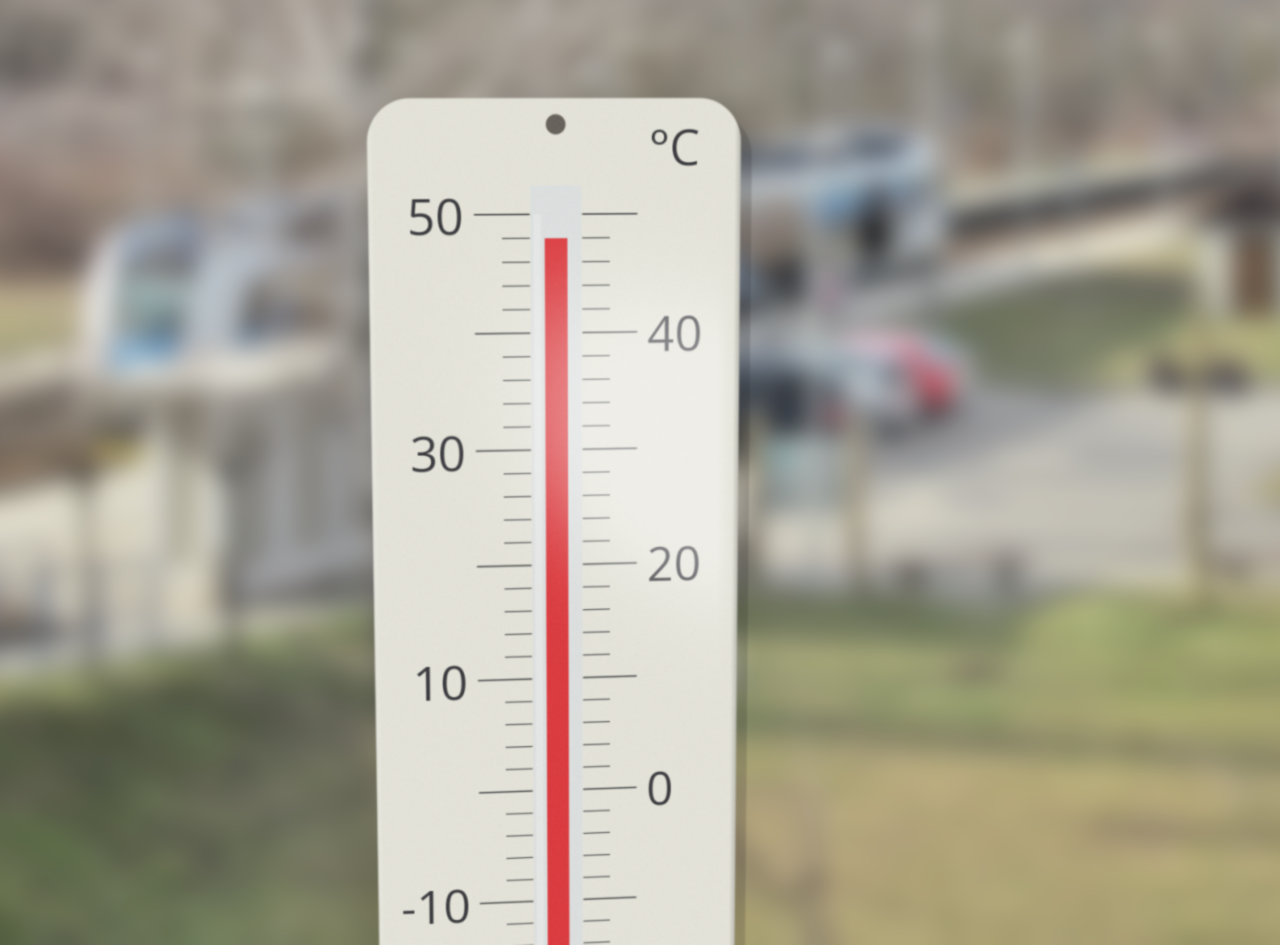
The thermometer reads 48
